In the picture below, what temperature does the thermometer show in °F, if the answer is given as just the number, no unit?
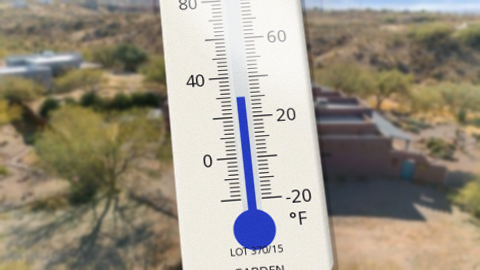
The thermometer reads 30
